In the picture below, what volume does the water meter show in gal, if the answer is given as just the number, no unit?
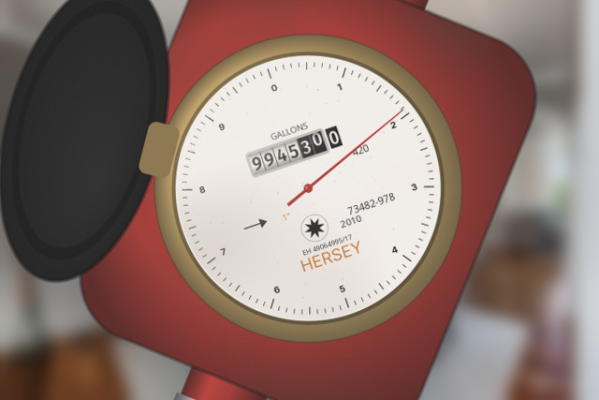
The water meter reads 9945301.9
